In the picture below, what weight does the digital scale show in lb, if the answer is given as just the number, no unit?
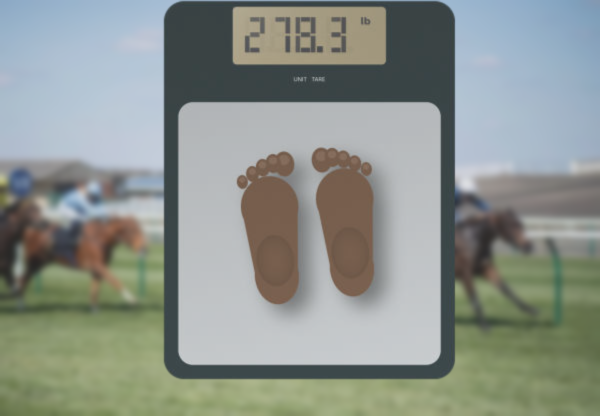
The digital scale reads 278.3
